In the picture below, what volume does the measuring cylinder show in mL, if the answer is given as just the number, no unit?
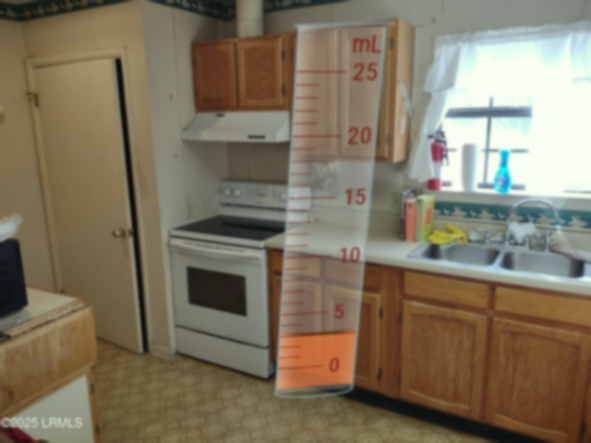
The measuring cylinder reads 3
